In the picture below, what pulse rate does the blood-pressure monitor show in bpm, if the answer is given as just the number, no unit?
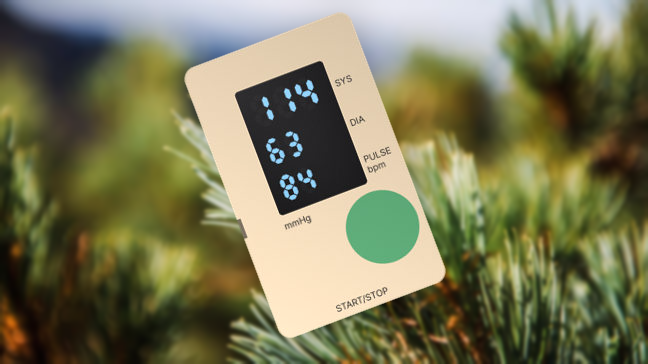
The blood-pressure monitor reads 84
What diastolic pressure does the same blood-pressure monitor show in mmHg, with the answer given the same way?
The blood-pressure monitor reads 63
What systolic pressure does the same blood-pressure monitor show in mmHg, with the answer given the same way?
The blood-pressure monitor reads 114
